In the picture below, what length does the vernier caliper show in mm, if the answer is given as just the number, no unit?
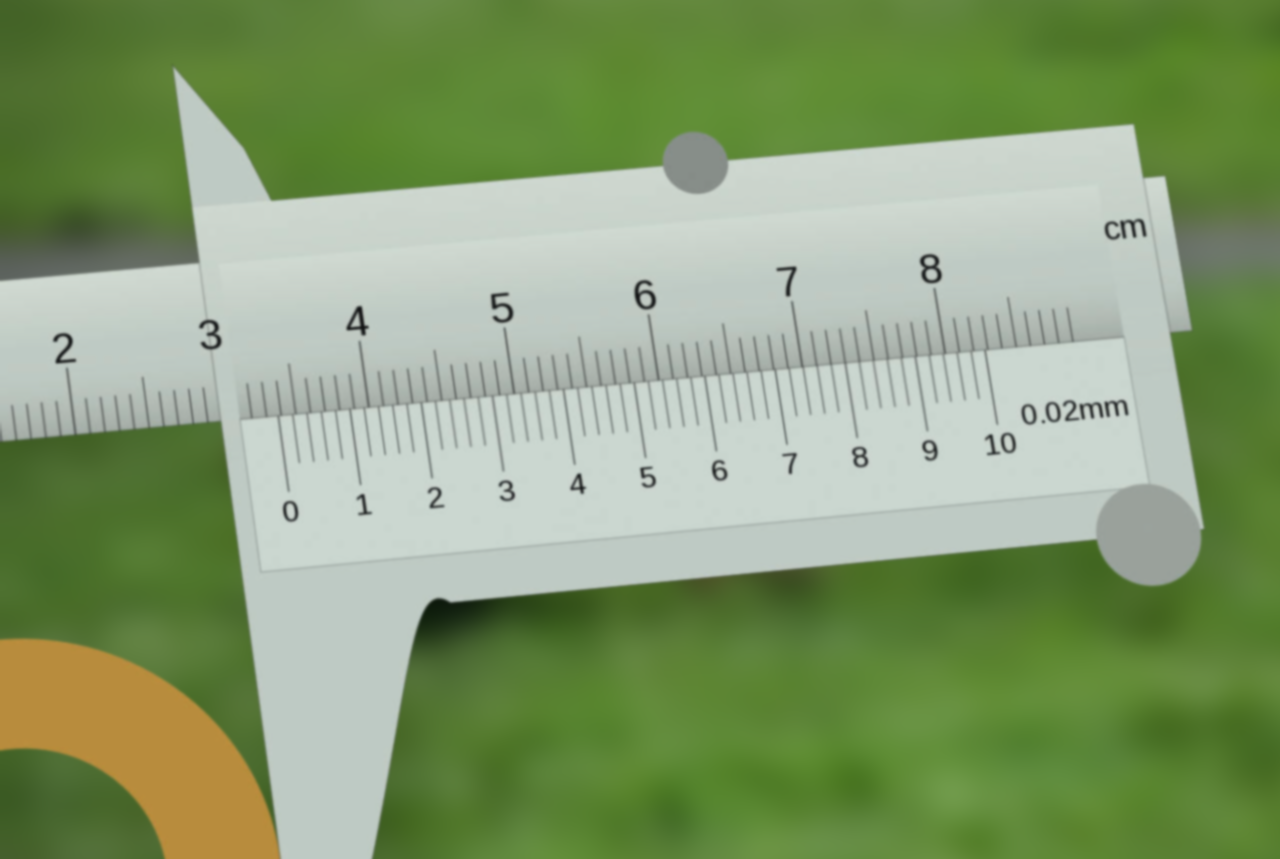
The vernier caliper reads 33.8
